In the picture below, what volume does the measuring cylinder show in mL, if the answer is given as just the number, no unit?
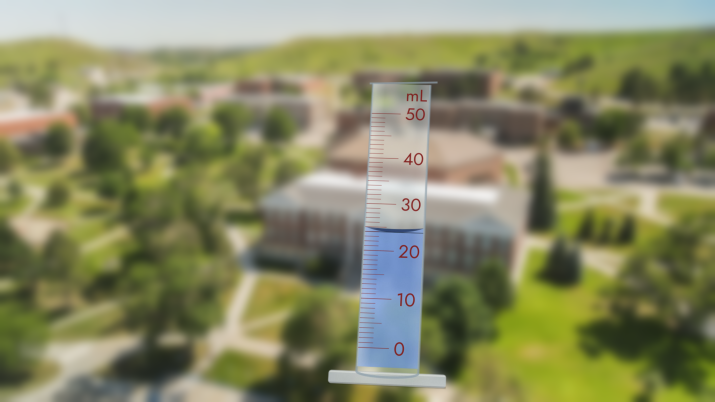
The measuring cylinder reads 24
